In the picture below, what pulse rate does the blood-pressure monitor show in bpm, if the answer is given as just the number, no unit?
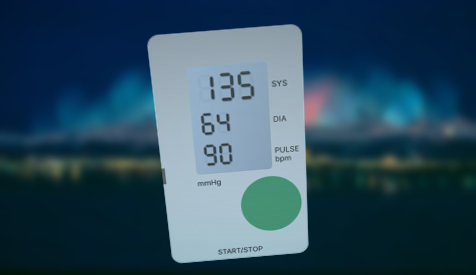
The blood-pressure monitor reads 90
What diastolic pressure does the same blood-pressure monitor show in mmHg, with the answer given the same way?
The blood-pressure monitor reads 64
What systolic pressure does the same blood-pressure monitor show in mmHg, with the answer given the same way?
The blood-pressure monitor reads 135
